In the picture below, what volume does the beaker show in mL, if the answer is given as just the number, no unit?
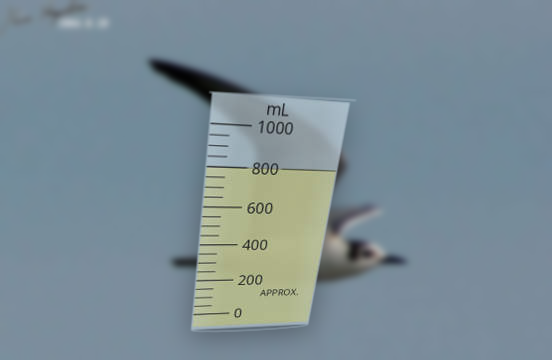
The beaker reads 800
